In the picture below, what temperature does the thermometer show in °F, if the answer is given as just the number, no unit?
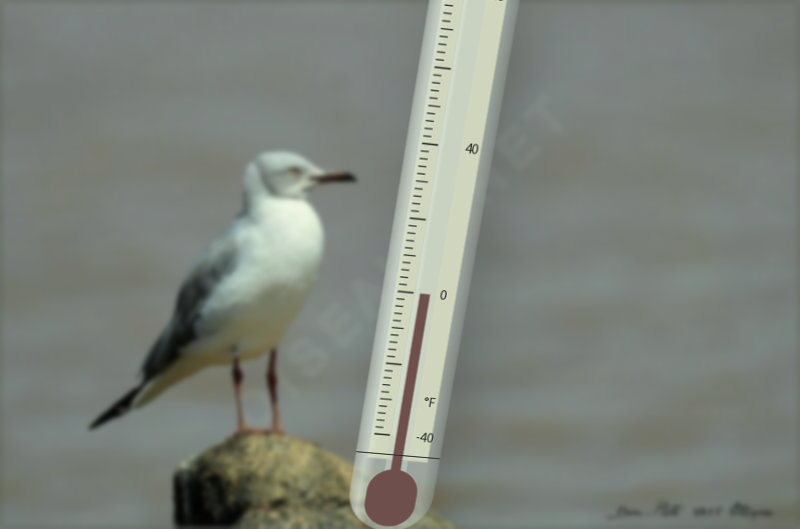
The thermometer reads 0
